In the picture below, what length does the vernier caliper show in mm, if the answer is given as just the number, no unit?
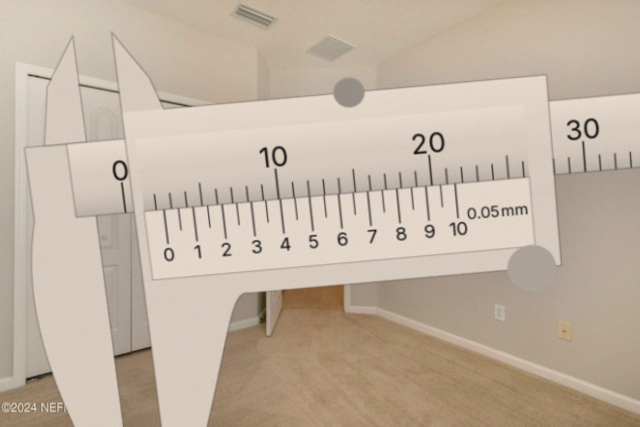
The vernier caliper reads 2.5
